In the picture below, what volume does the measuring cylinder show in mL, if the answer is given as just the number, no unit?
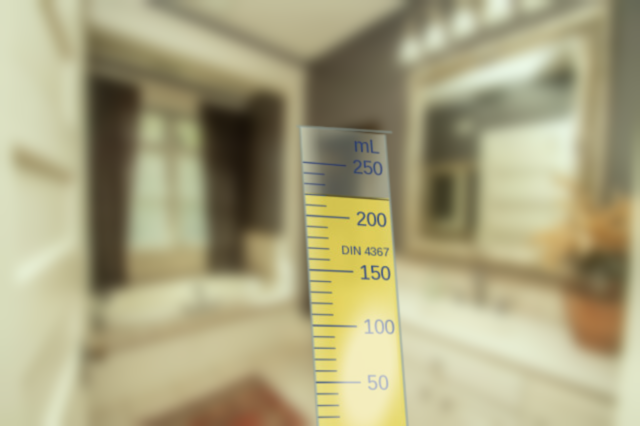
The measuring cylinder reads 220
